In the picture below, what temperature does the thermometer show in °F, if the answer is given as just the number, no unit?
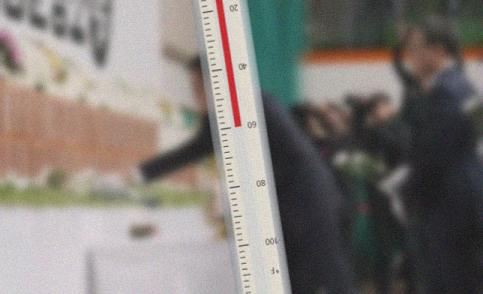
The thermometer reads 60
